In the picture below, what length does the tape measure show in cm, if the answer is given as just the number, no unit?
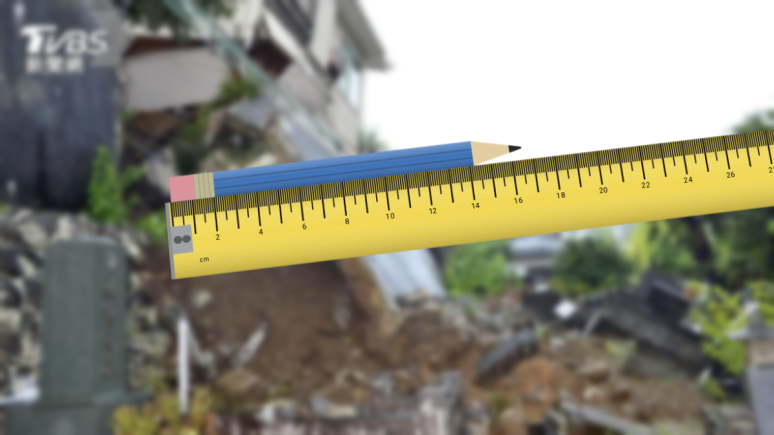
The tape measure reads 16.5
